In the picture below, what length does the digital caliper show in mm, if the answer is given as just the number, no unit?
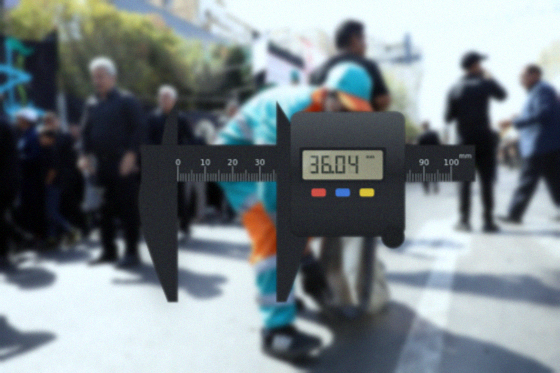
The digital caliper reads 36.04
